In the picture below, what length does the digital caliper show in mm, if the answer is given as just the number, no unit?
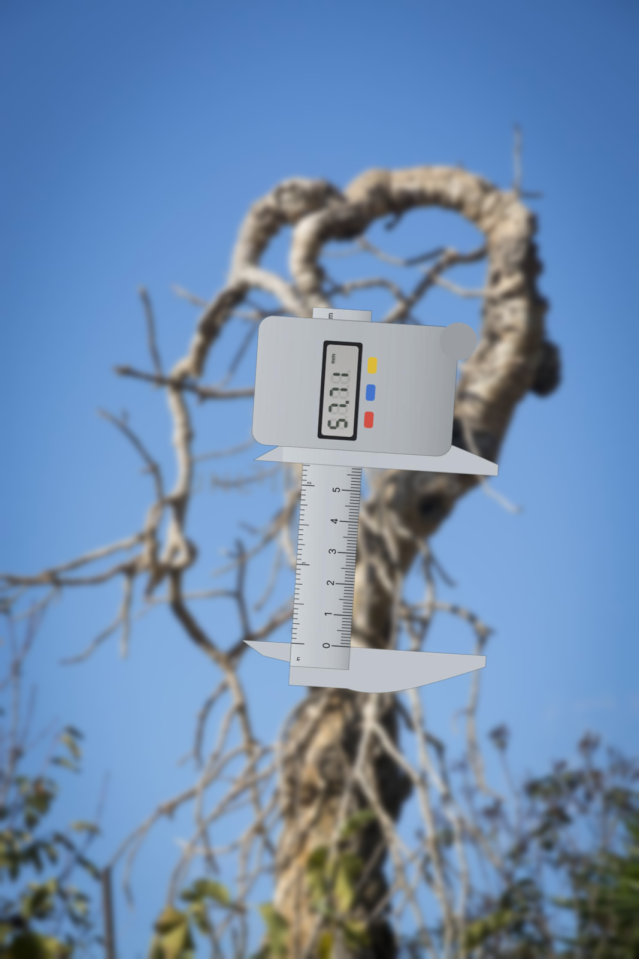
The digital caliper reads 57.71
